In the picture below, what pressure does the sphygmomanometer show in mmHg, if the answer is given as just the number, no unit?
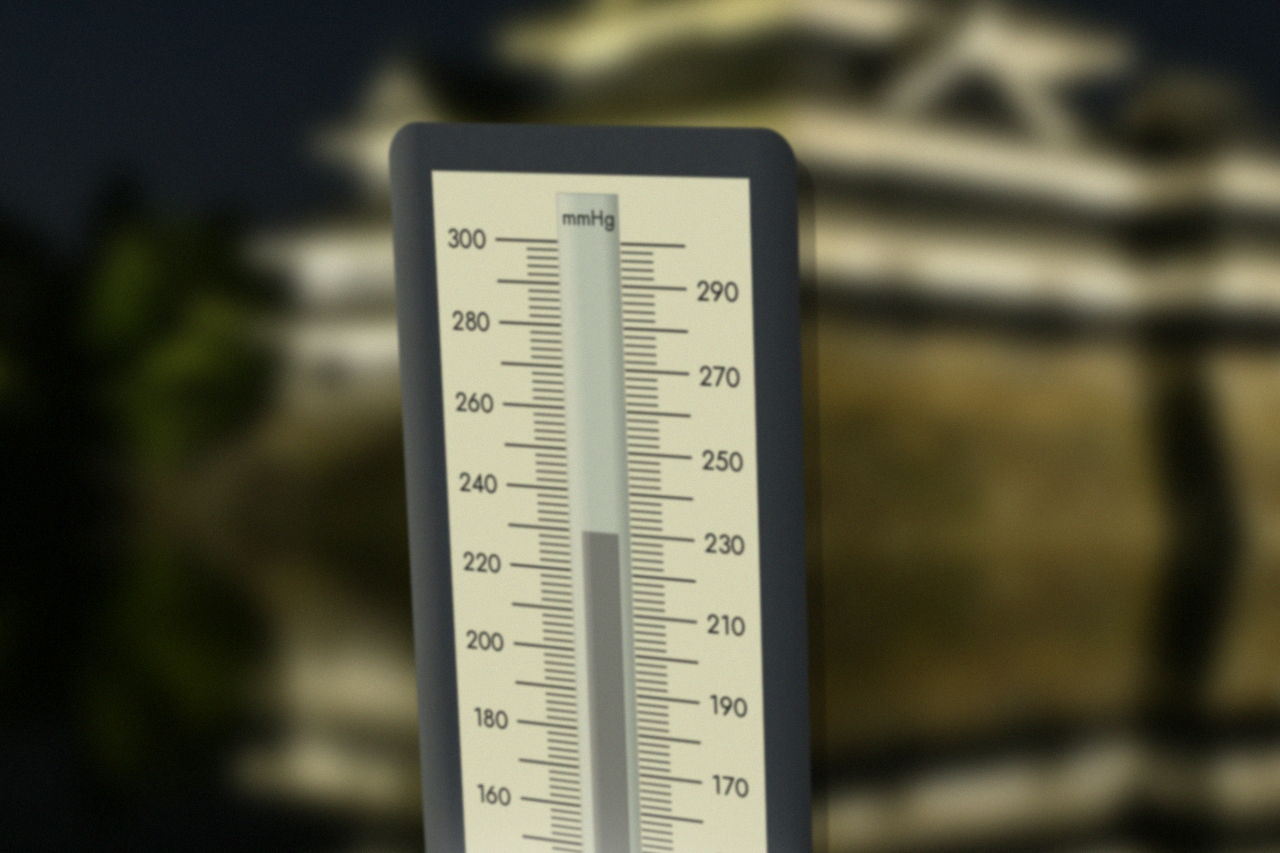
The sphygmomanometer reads 230
